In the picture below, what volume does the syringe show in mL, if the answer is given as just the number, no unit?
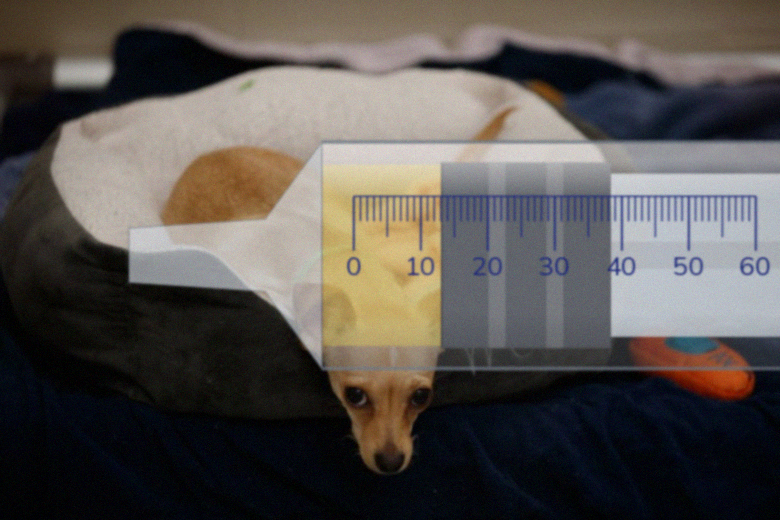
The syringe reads 13
